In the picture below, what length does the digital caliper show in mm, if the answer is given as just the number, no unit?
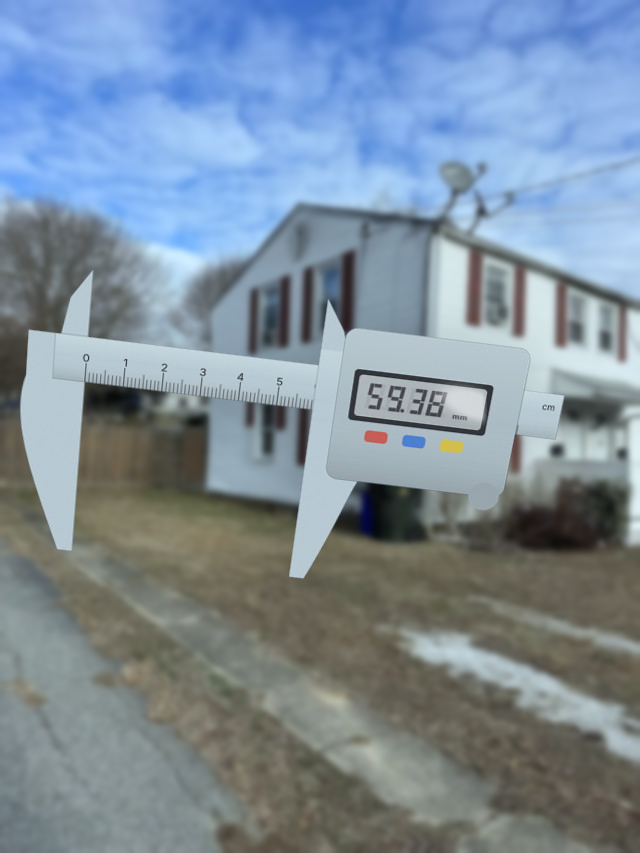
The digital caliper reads 59.38
